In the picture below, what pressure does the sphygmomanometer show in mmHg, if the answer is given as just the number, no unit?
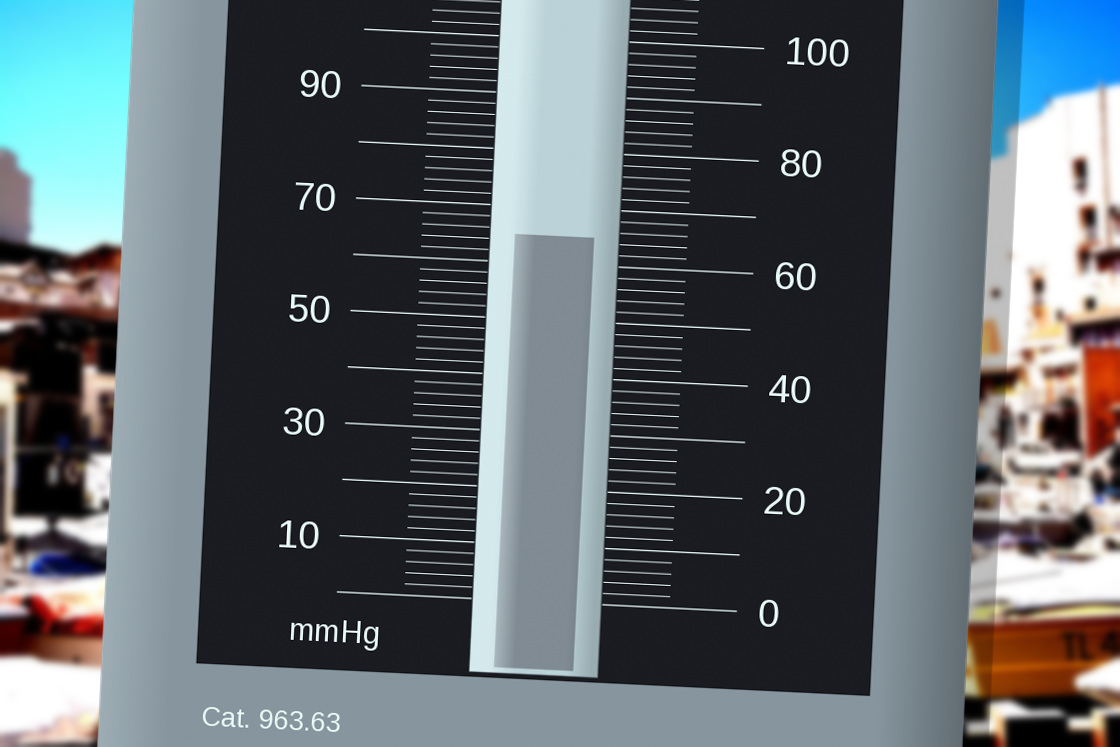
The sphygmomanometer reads 65
